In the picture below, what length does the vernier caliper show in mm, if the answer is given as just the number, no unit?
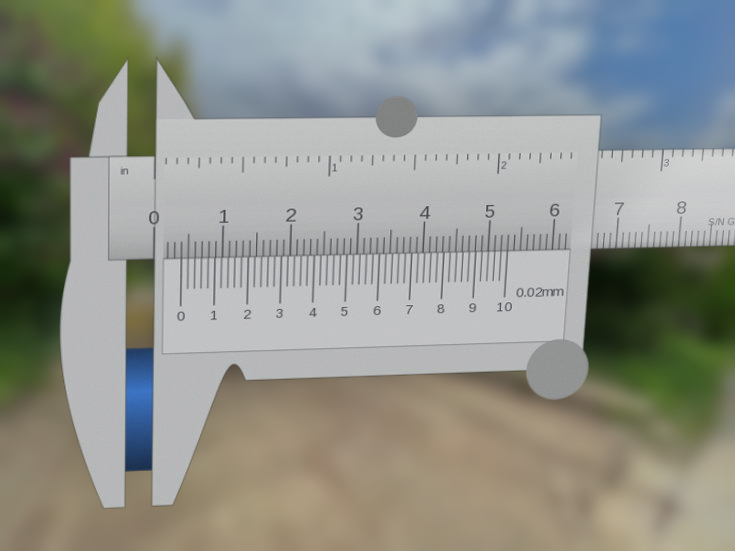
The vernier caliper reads 4.0
